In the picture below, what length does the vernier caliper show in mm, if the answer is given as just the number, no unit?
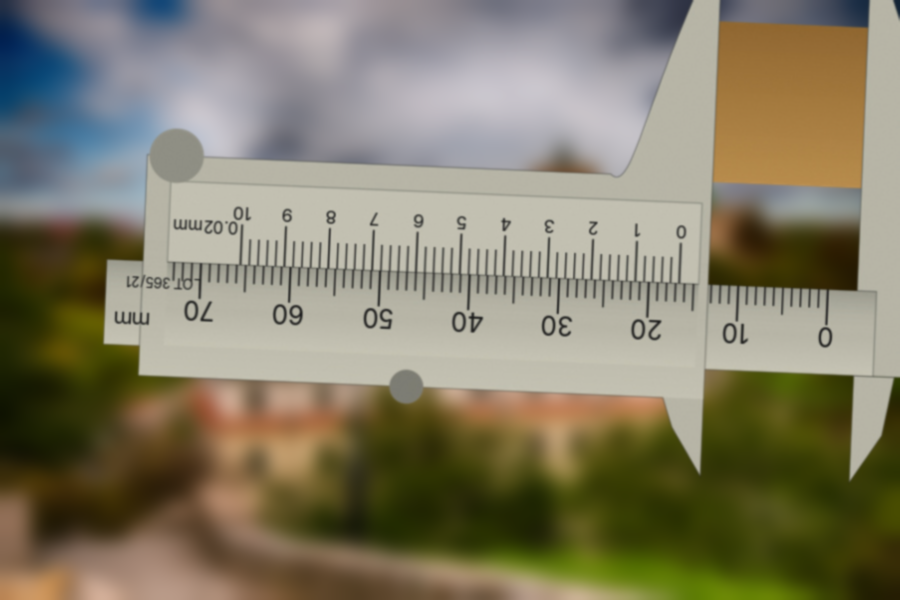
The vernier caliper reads 16.6
